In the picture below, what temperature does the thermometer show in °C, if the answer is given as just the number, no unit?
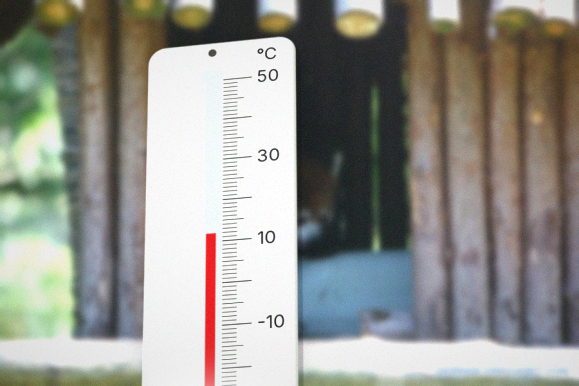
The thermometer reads 12
